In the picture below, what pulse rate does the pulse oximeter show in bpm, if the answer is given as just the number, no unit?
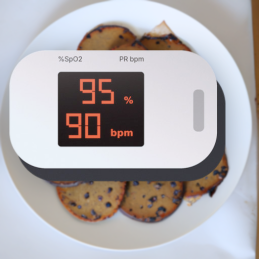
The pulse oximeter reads 90
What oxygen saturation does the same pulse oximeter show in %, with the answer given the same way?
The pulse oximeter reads 95
